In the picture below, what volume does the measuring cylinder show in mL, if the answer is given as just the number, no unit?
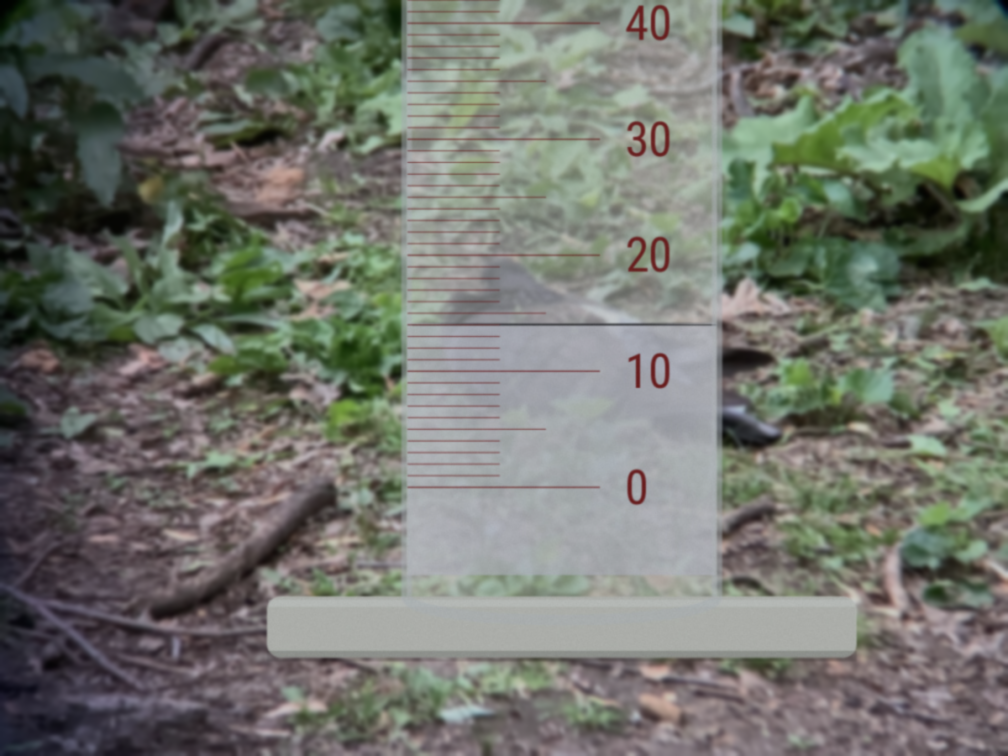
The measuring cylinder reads 14
